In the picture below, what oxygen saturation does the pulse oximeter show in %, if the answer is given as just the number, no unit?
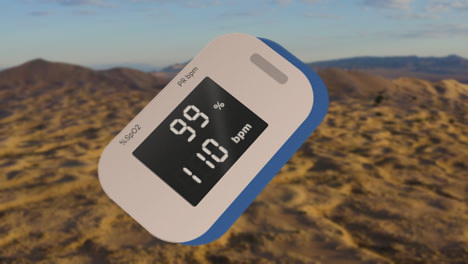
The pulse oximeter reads 99
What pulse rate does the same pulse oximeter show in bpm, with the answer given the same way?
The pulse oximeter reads 110
